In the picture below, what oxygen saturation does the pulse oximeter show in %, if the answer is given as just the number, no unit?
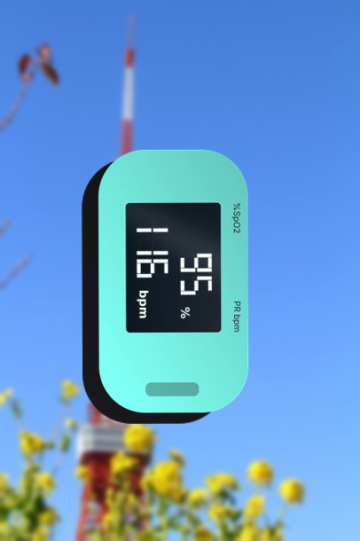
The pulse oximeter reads 95
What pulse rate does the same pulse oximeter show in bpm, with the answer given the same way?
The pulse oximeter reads 116
